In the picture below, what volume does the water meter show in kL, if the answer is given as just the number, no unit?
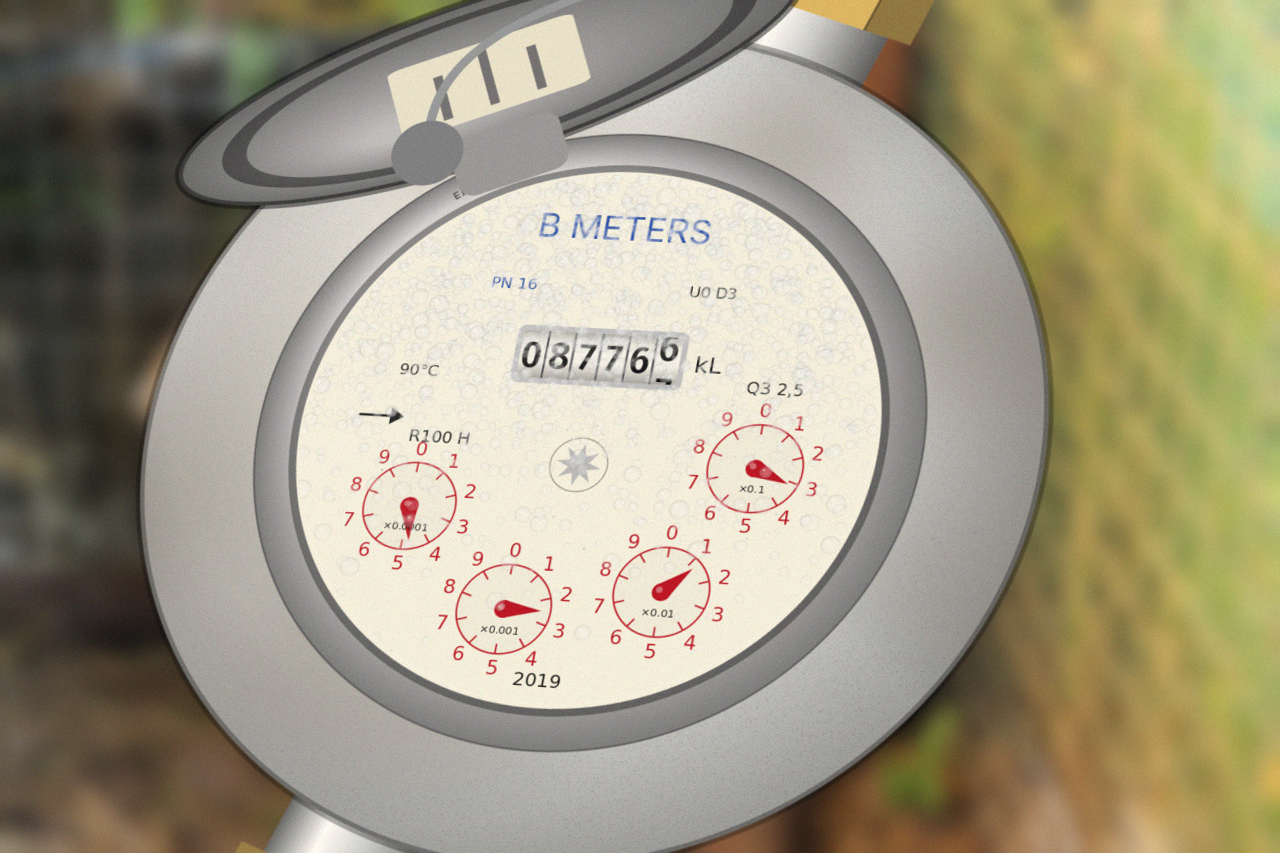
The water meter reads 87766.3124
